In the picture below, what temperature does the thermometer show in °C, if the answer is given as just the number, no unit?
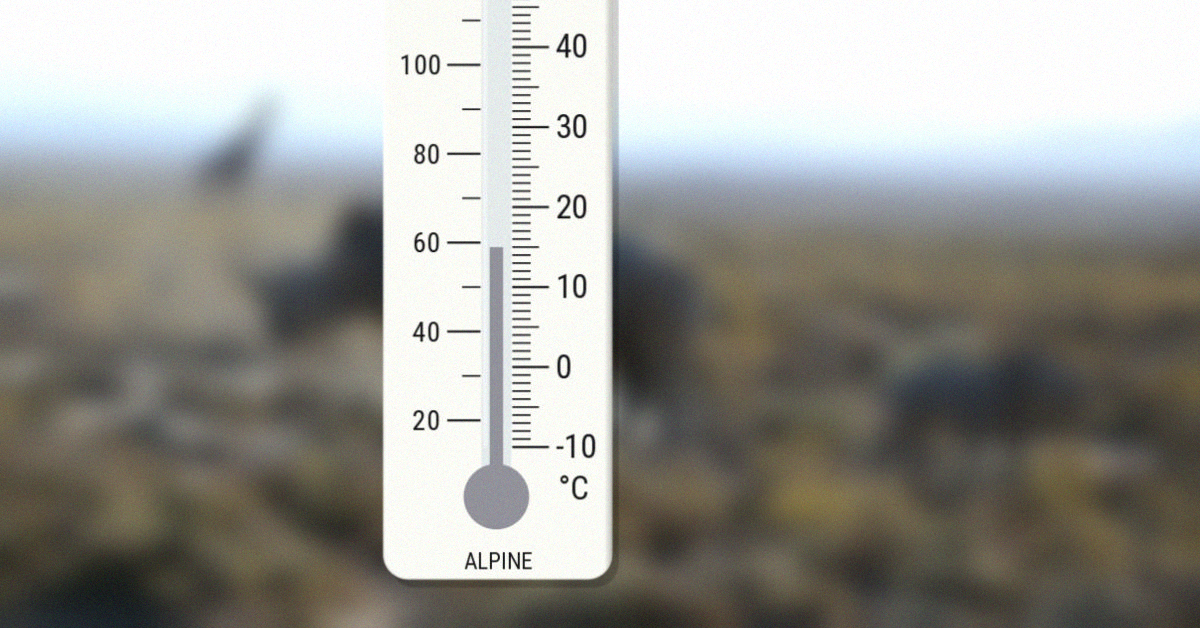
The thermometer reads 15
